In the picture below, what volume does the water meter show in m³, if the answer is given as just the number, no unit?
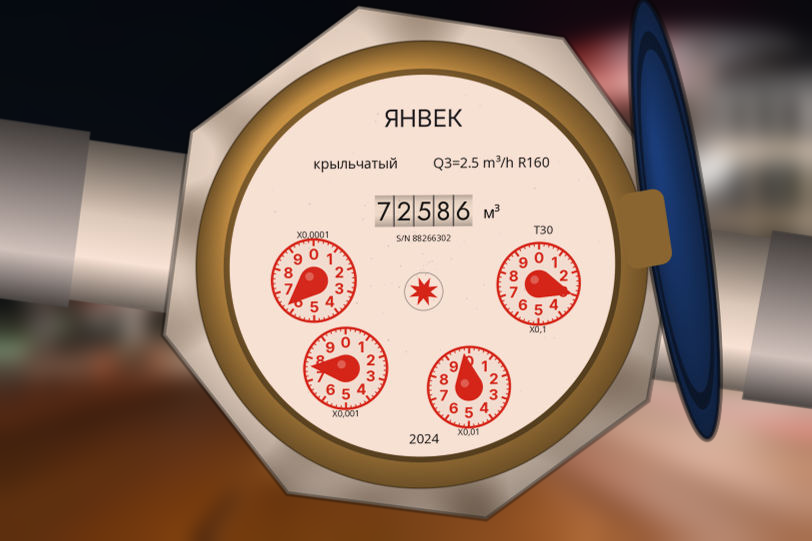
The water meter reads 72586.2976
